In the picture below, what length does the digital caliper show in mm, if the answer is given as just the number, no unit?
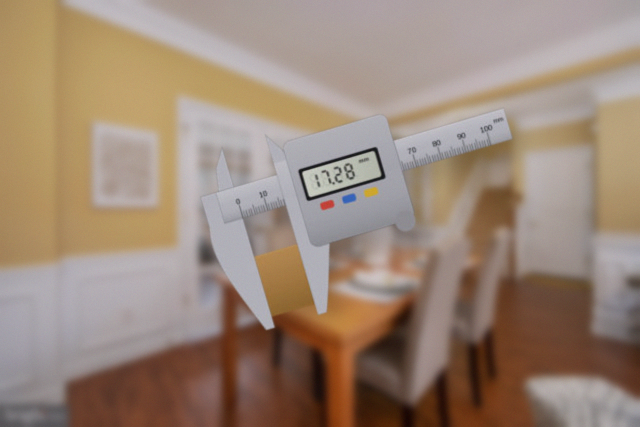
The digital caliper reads 17.28
